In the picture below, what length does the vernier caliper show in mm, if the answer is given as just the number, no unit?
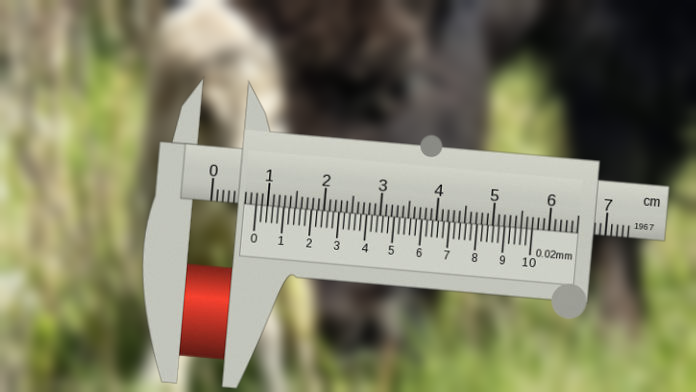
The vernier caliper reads 8.0
